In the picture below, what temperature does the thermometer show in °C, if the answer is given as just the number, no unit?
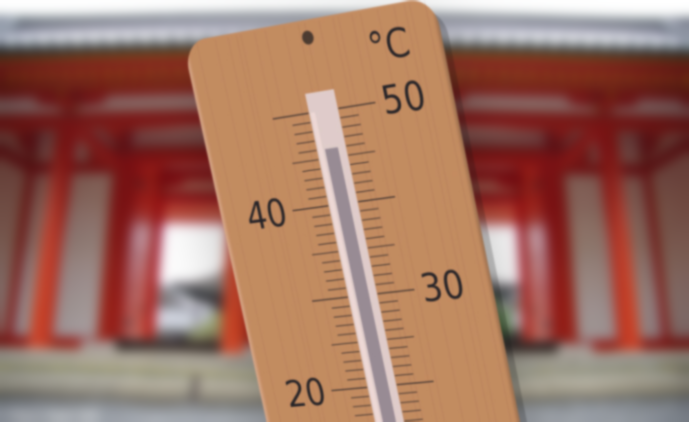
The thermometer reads 46
